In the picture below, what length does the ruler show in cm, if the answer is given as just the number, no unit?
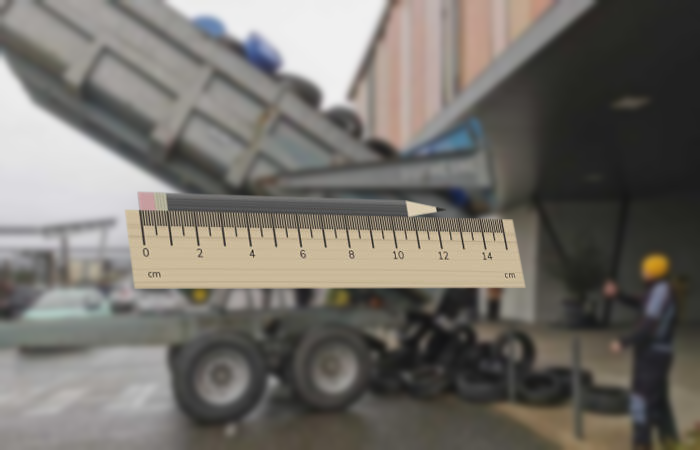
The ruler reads 12.5
